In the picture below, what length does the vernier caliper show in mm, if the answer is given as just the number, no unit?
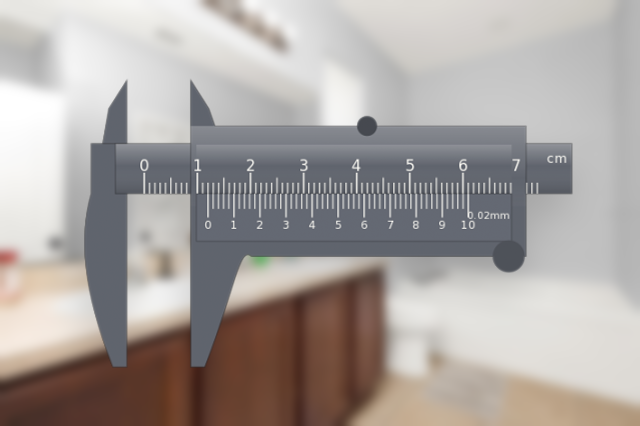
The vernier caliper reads 12.0
